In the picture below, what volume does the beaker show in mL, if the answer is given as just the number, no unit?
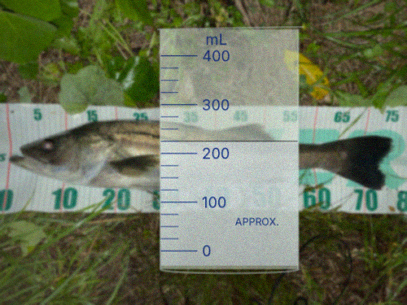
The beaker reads 225
